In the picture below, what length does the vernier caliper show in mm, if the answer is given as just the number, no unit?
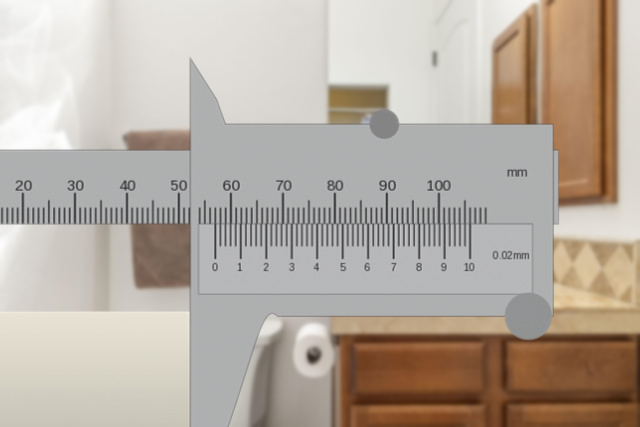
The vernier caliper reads 57.0
